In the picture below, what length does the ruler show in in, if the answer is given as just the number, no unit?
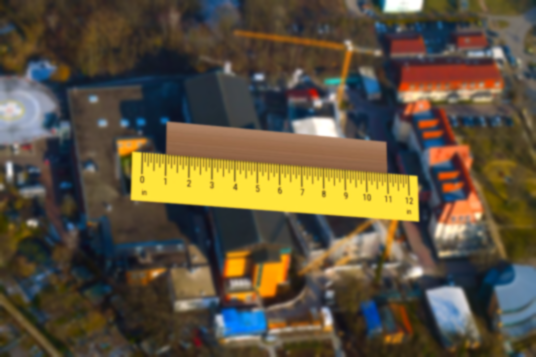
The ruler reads 10
